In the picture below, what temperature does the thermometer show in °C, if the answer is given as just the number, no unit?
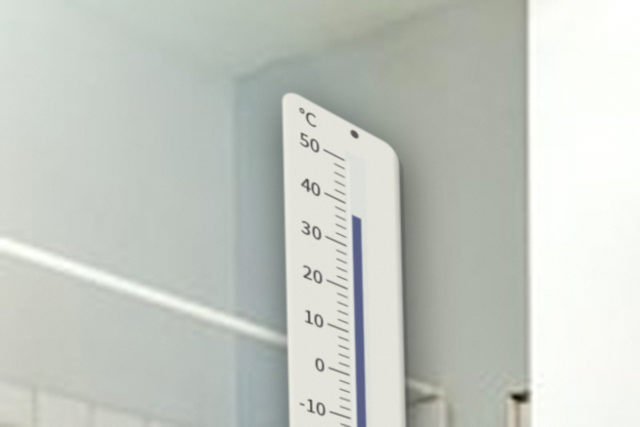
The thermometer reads 38
